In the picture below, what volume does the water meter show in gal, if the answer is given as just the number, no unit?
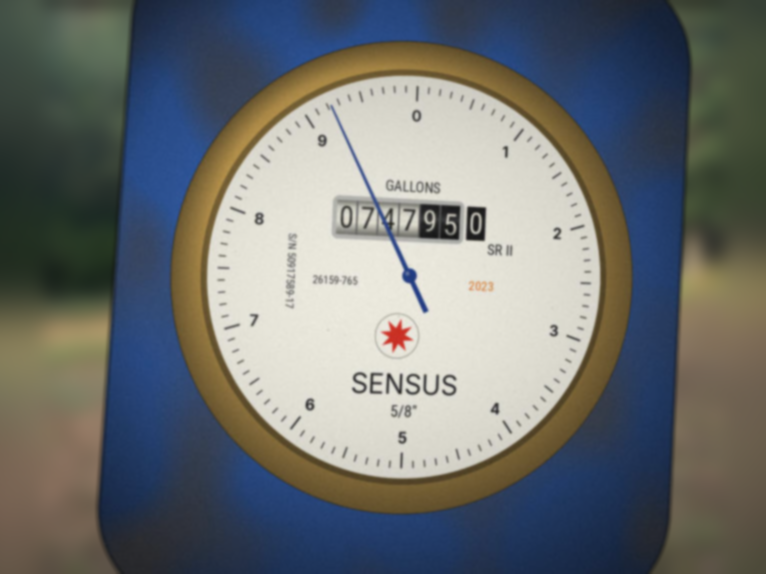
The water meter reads 747949.2
